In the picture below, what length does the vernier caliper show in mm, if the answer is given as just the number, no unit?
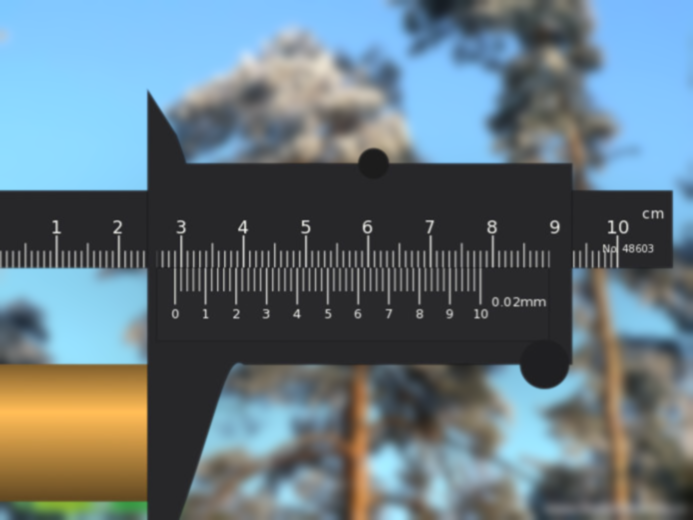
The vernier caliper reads 29.0
